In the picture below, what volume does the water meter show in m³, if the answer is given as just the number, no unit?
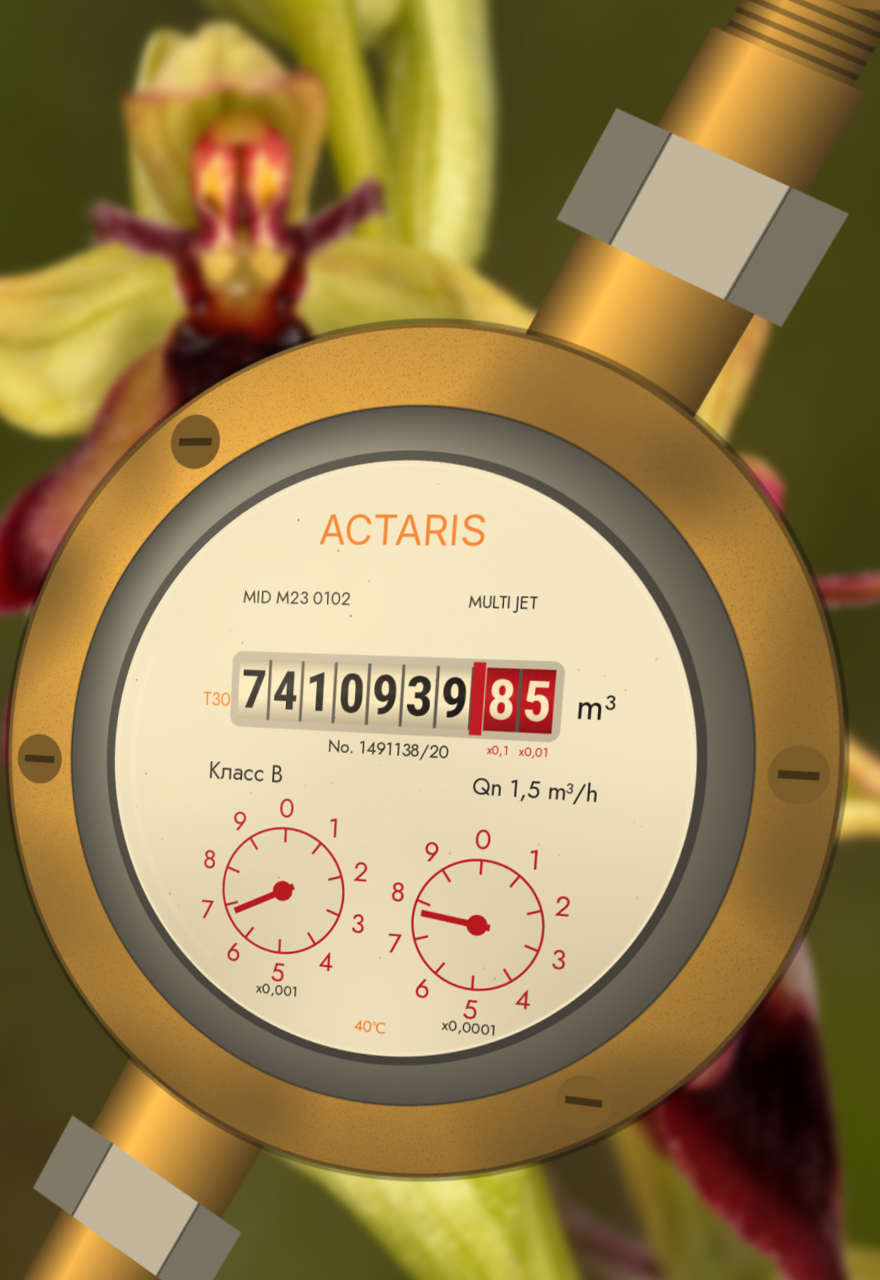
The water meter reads 7410939.8567
